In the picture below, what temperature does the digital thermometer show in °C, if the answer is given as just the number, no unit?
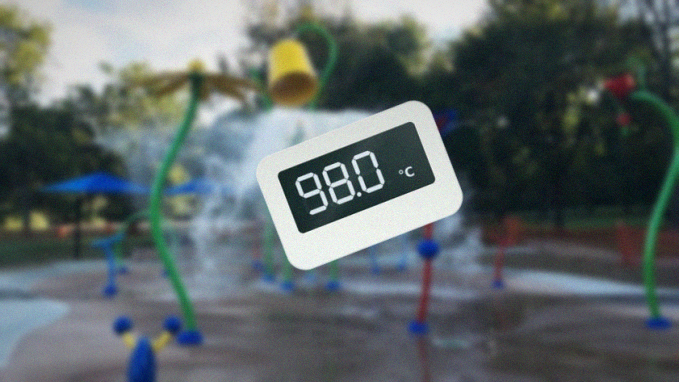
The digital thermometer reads 98.0
